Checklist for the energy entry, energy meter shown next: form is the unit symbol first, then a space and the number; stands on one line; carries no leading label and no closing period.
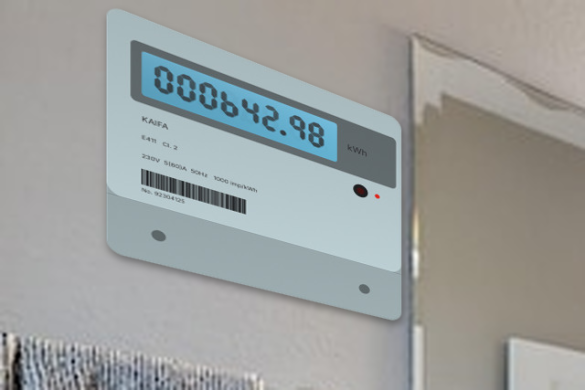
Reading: kWh 642.98
